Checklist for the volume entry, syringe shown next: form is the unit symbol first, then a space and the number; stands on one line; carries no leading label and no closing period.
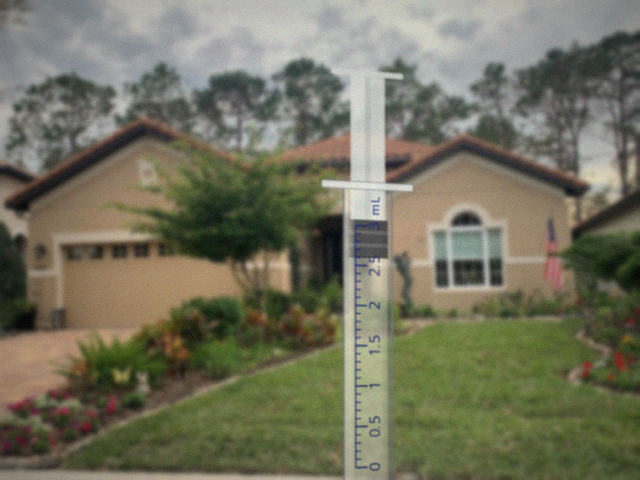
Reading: mL 2.6
